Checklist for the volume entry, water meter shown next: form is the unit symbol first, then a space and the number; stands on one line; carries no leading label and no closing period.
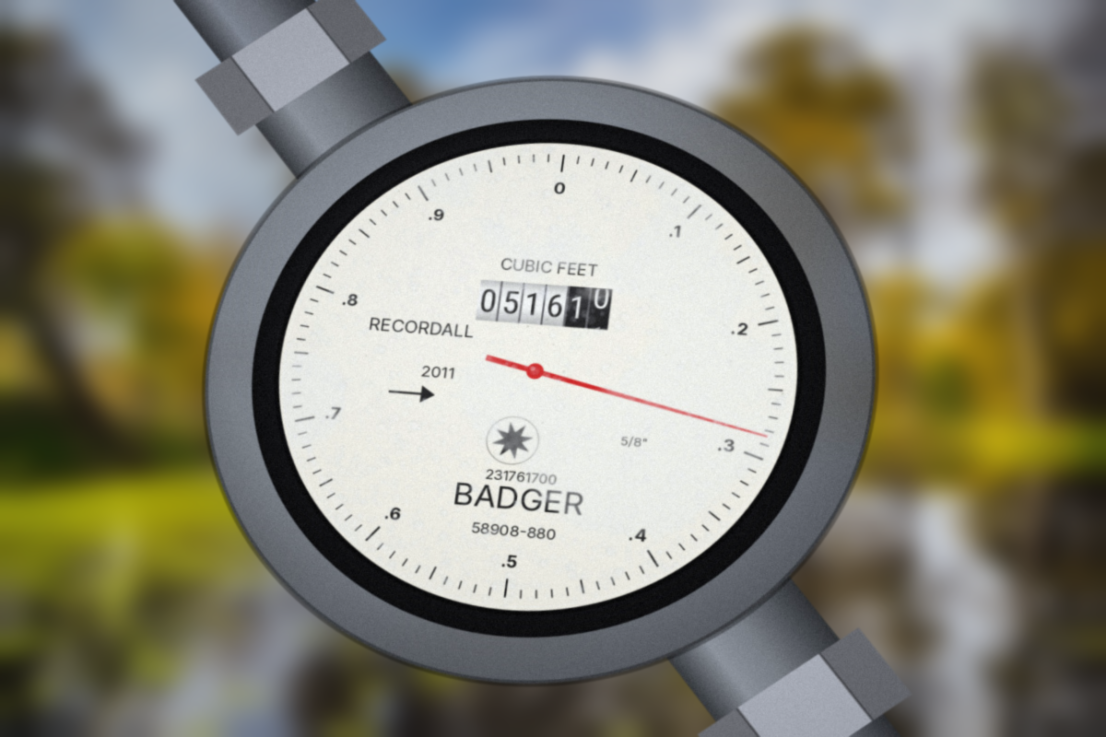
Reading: ft³ 51610.28
